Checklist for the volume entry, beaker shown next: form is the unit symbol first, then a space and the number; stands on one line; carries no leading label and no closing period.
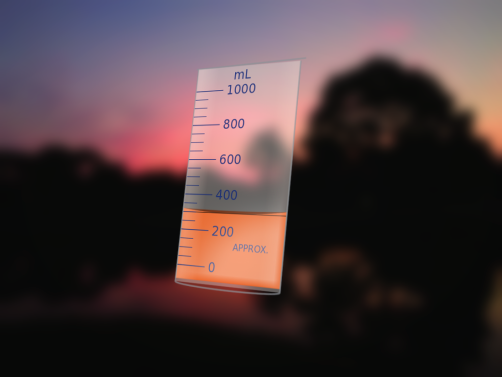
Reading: mL 300
